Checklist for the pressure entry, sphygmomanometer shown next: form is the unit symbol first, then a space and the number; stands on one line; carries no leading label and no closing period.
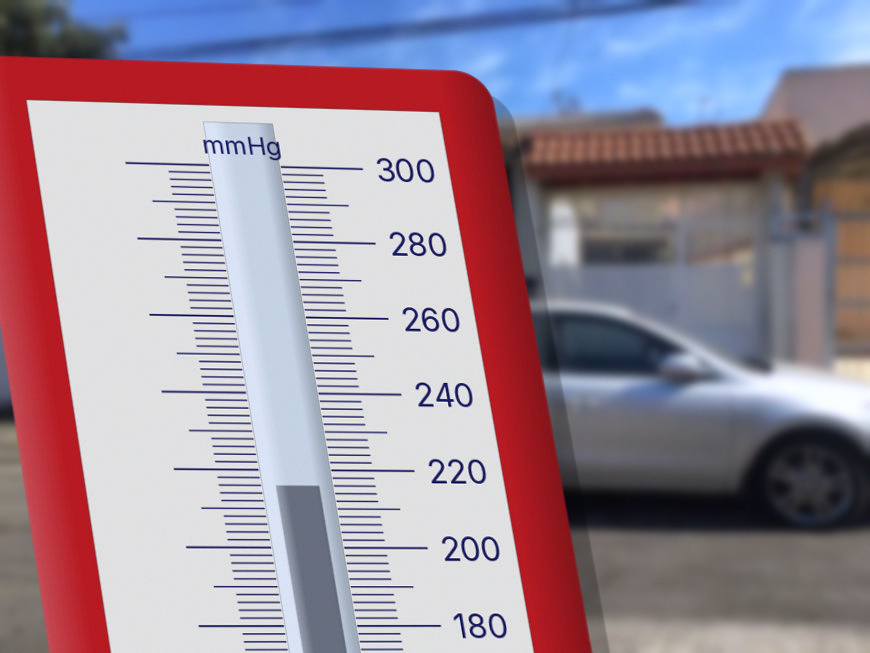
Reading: mmHg 216
